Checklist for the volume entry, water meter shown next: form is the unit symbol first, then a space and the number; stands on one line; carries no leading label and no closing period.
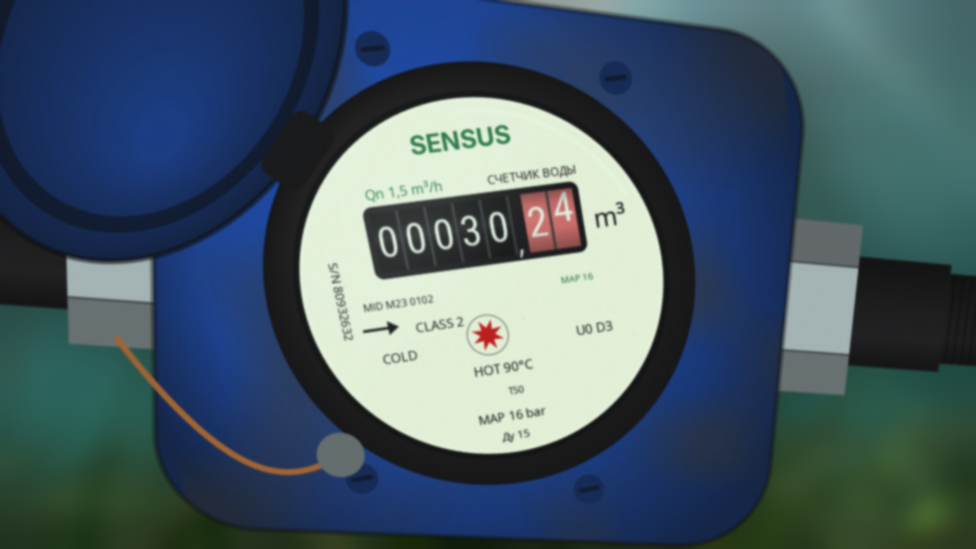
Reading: m³ 30.24
